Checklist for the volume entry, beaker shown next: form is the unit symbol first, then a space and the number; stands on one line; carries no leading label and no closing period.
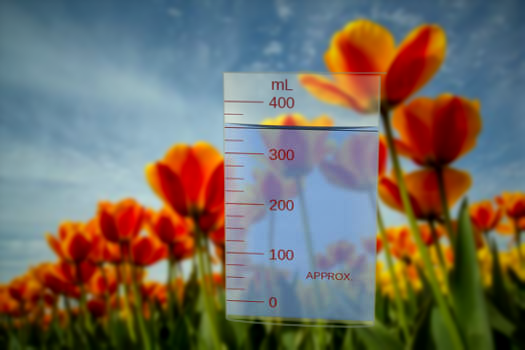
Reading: mL 350
